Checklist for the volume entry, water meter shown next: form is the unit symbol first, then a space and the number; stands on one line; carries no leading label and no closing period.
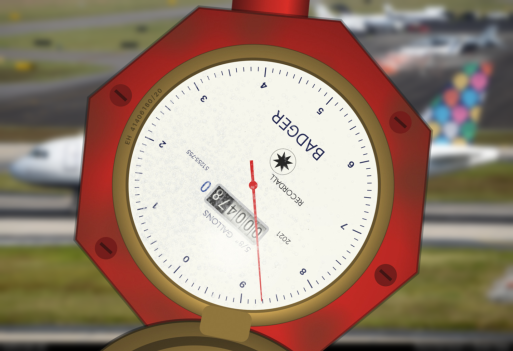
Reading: gal 4778.7
